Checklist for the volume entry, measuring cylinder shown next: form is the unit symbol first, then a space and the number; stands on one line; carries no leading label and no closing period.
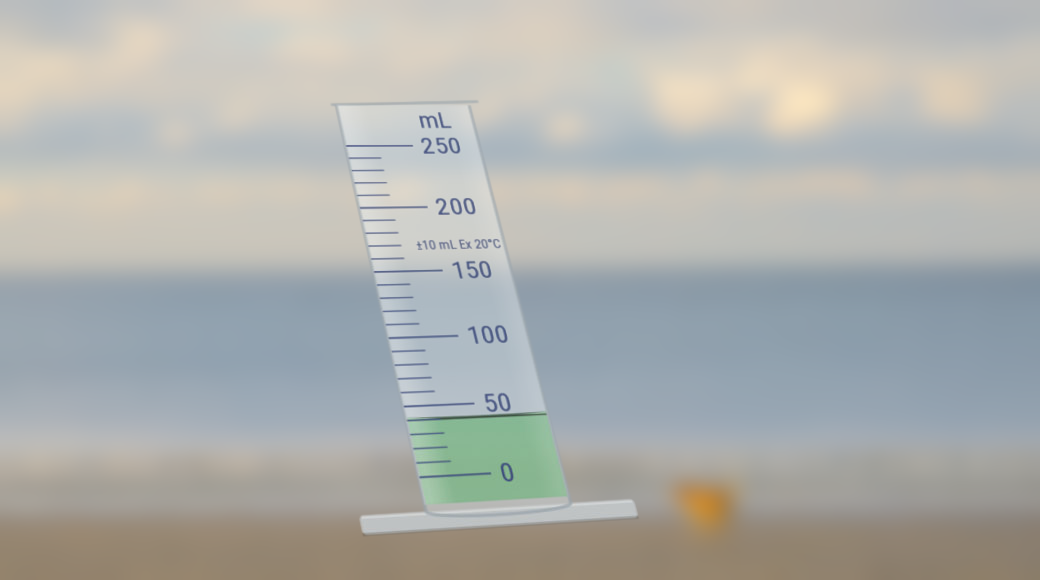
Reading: mL 40
